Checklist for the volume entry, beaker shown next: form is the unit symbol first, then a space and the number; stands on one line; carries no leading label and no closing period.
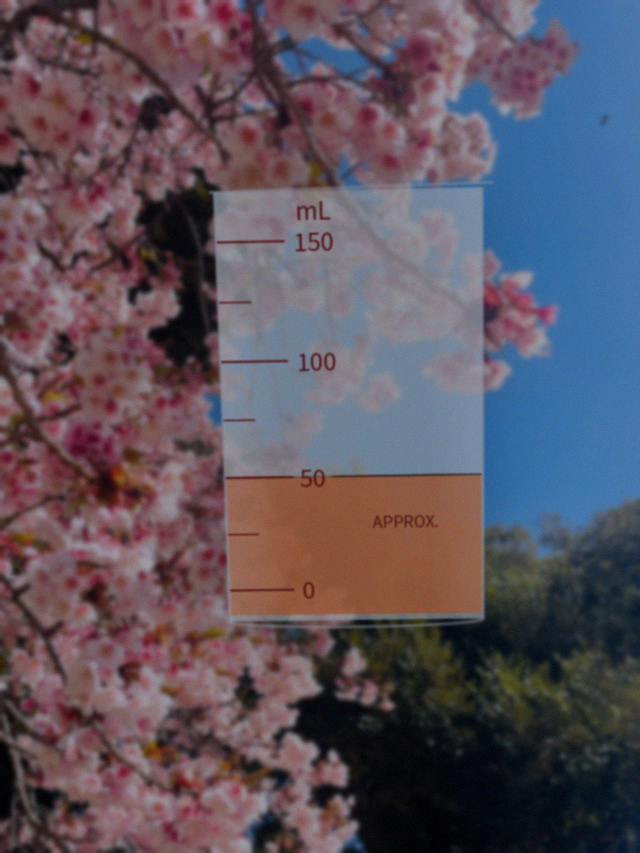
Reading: mL 50
